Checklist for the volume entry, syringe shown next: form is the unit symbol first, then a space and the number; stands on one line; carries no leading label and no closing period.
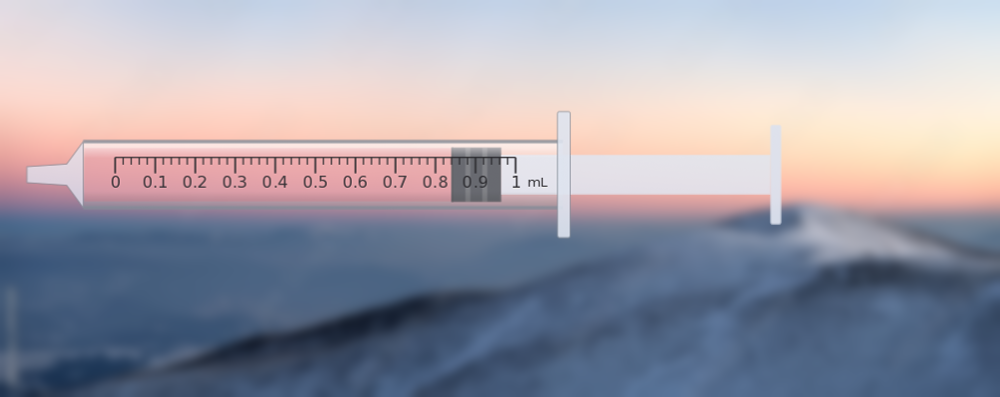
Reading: mL 0.84
